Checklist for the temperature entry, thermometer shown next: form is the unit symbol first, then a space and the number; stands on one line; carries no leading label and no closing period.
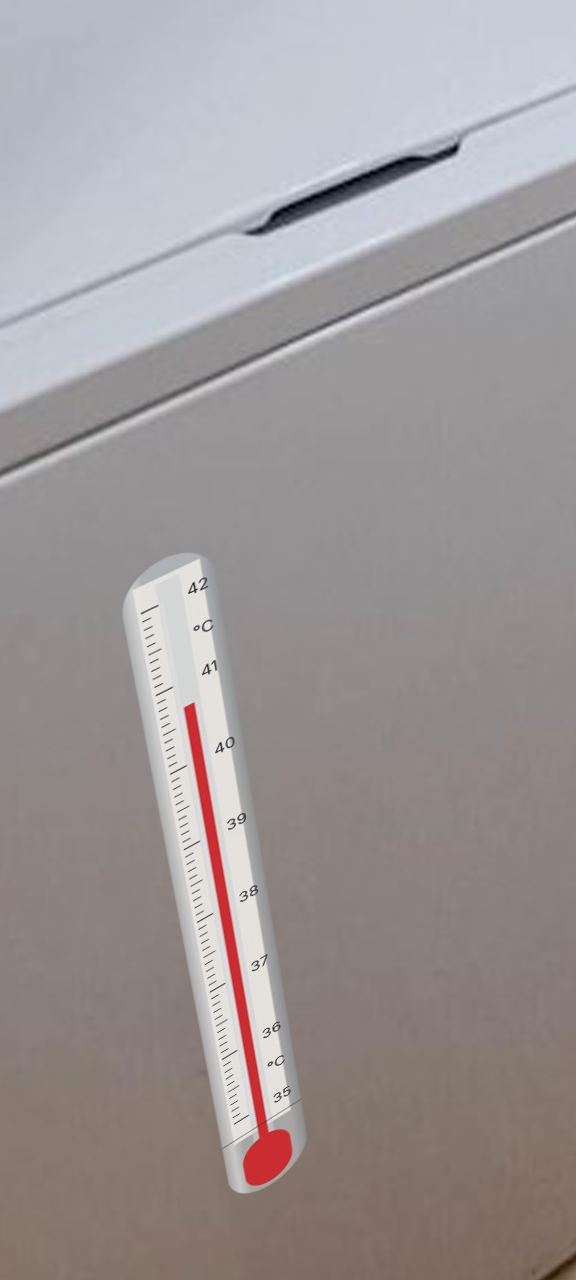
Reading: °C 40.7
